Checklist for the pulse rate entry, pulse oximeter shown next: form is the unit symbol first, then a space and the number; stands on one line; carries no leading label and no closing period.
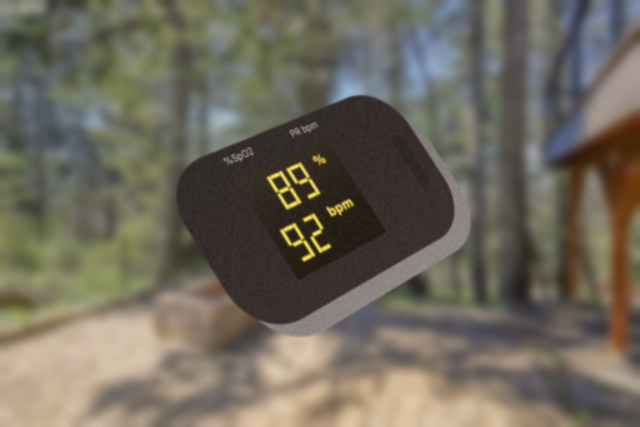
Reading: bpm 92
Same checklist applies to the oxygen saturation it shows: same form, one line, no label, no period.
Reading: % 89
